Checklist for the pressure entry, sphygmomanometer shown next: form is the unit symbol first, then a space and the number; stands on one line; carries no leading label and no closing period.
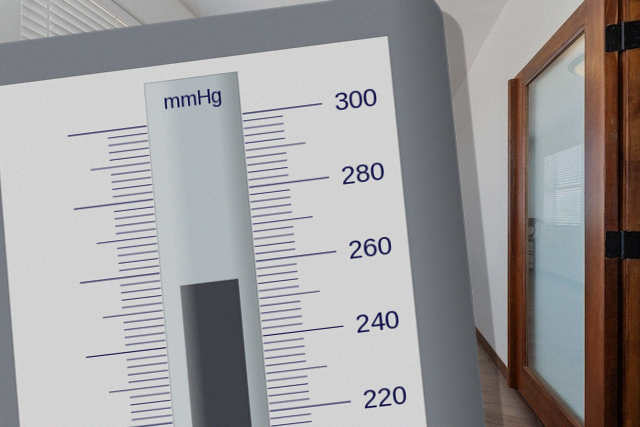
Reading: mmHg 256
